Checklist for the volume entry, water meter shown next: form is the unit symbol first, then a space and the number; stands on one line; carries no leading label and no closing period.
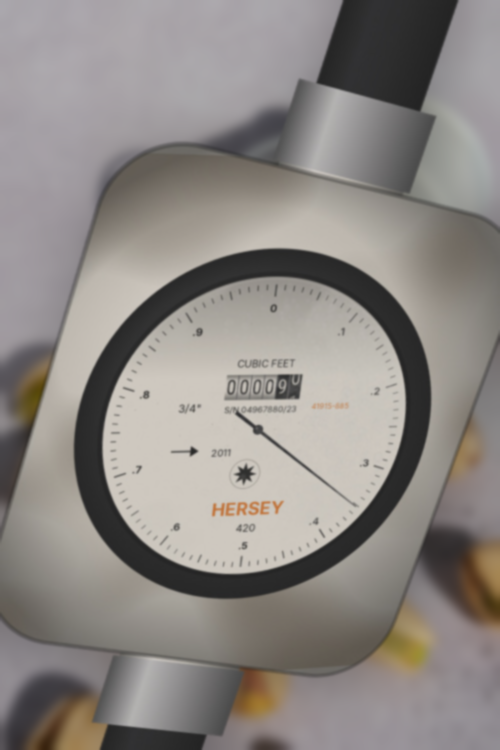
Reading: ft³ 90.35
